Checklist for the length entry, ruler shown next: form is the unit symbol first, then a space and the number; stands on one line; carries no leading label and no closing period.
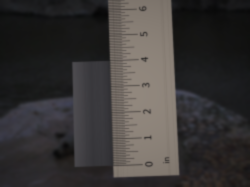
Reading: in 4
